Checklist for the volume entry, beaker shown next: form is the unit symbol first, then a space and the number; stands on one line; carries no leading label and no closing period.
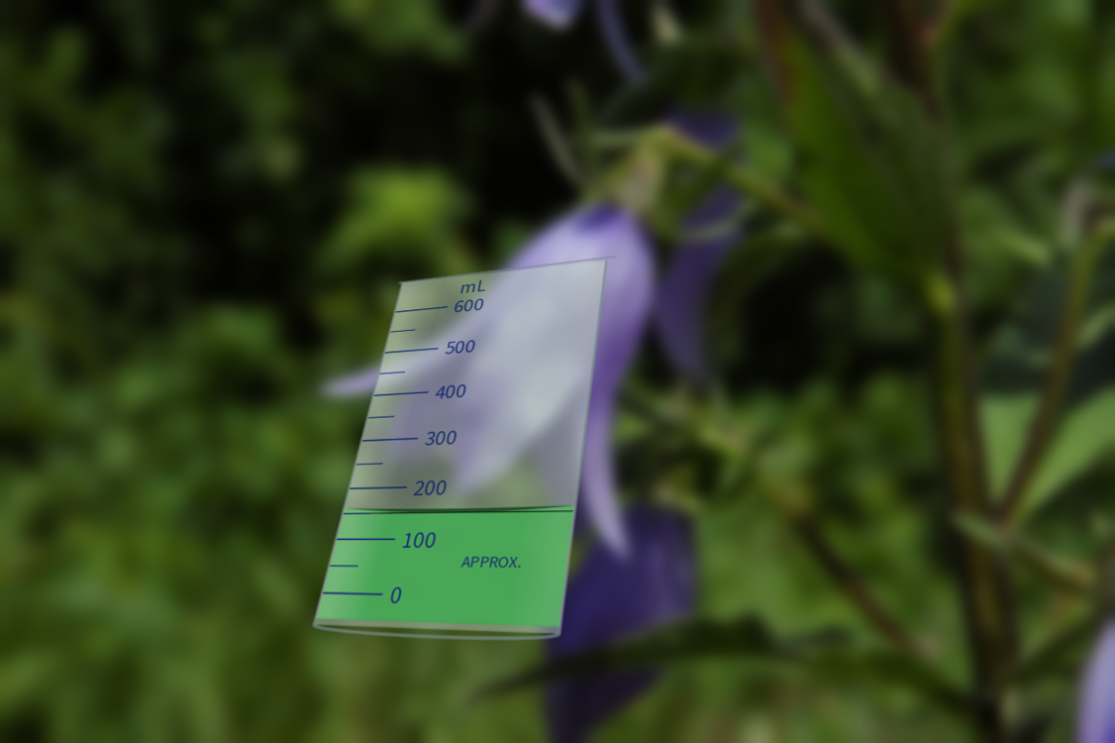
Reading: mL 150
